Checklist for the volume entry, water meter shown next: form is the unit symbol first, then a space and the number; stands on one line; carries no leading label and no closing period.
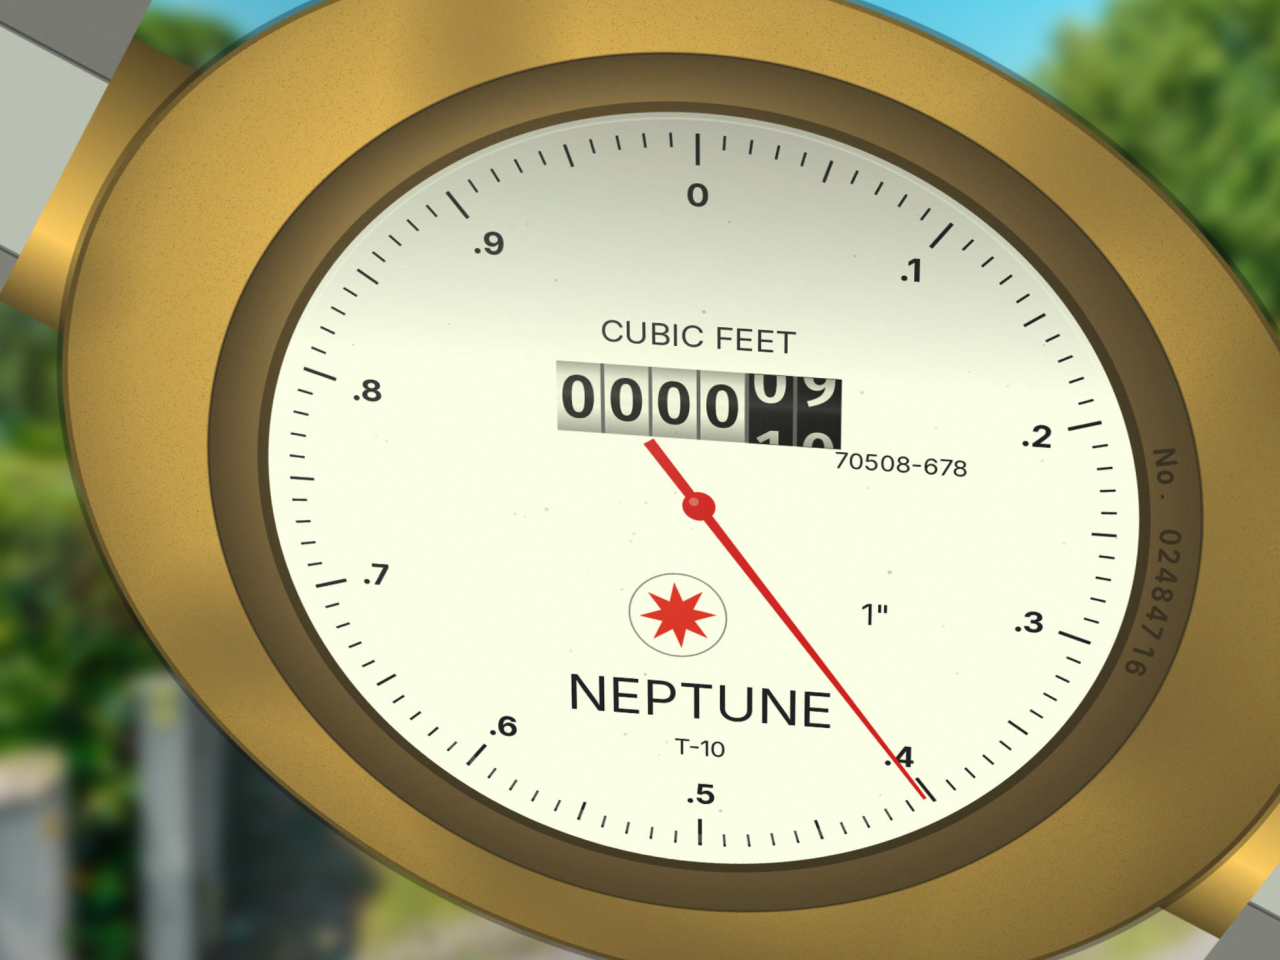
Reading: ft³ 9.40
